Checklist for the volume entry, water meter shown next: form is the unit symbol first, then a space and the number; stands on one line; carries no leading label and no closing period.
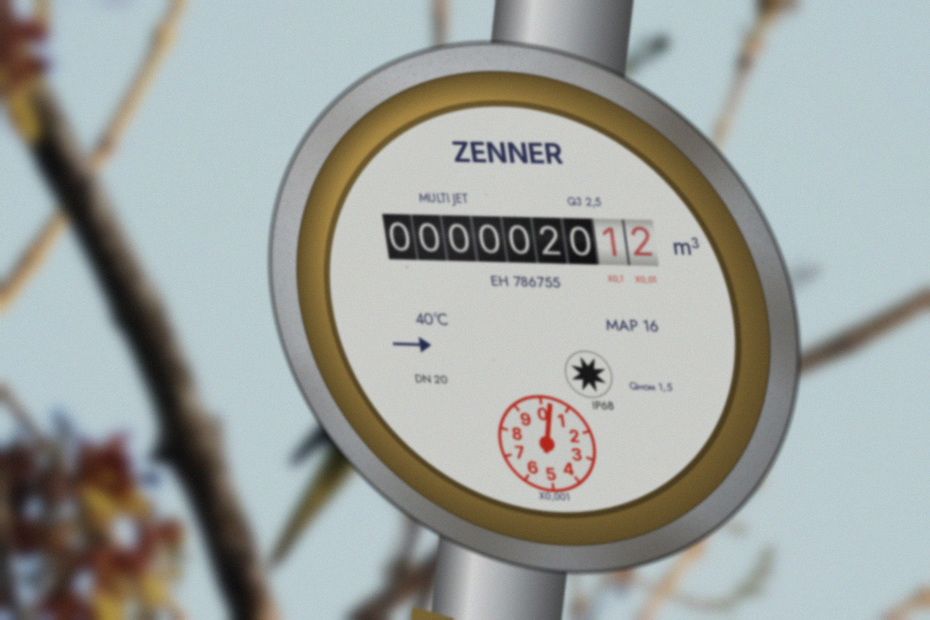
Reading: m³ 20.120
